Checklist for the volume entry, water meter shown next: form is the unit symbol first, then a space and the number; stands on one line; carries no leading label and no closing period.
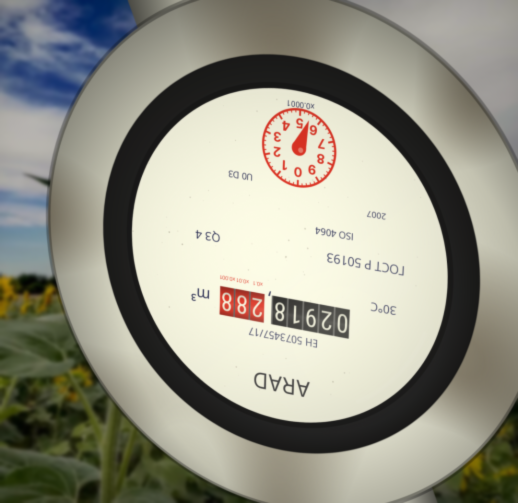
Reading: m³ 2918.2885
